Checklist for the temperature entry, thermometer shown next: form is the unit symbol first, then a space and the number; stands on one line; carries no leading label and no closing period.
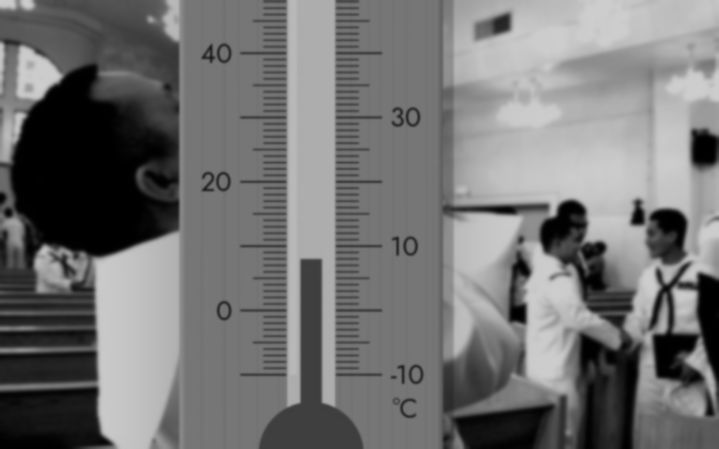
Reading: °C 8
